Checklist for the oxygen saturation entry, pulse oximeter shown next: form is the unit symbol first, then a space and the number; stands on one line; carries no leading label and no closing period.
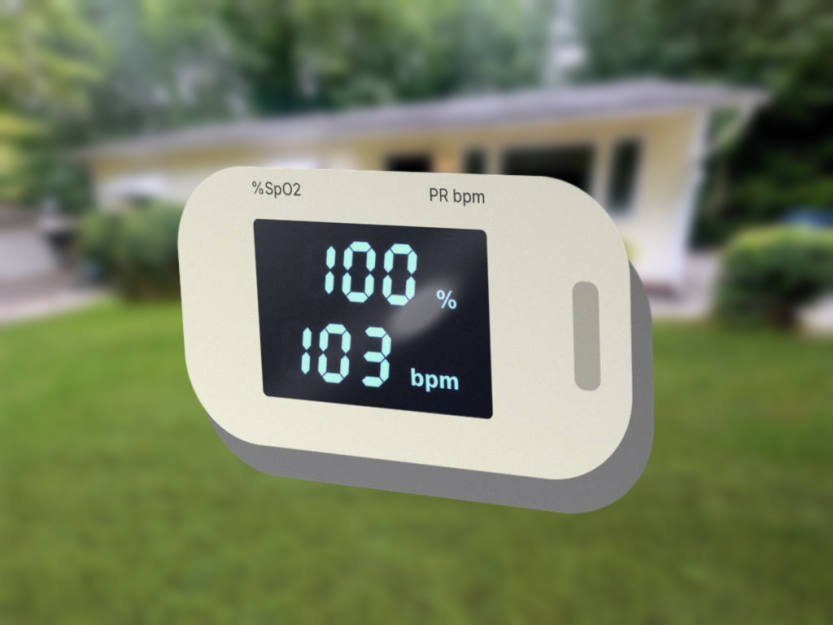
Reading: % 100
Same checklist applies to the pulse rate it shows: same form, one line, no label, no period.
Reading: bpm 103
